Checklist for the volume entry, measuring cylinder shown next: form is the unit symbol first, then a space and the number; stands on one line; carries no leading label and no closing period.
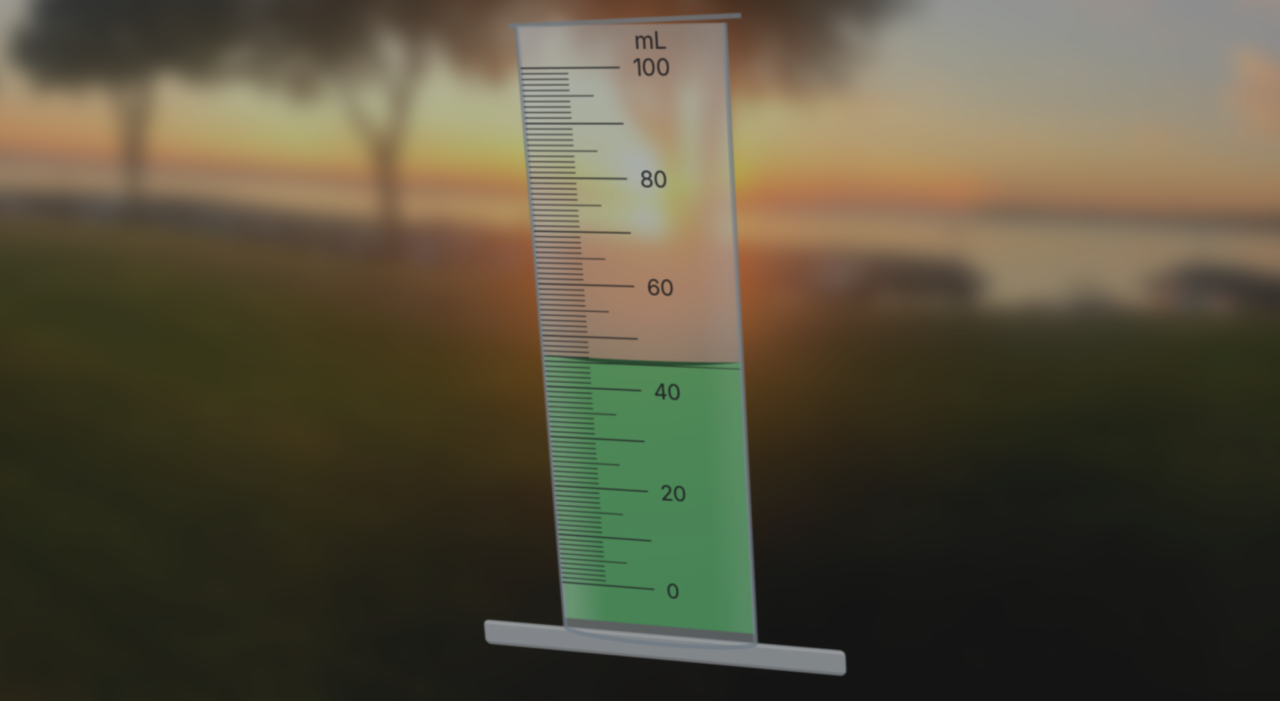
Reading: mL 45
